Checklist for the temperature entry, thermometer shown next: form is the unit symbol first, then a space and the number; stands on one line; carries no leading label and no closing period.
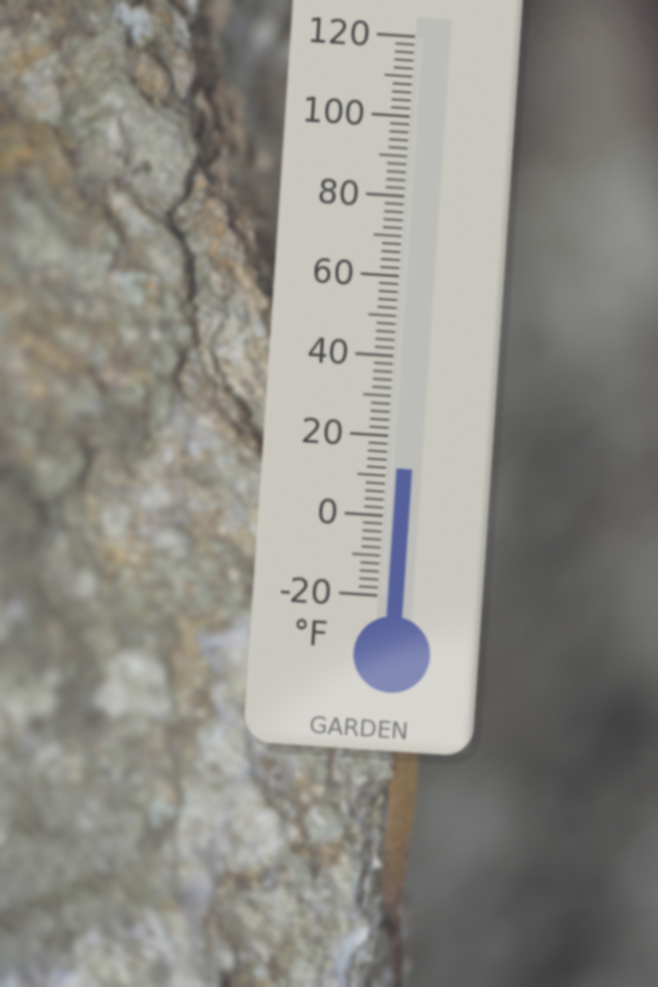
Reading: °F 12
